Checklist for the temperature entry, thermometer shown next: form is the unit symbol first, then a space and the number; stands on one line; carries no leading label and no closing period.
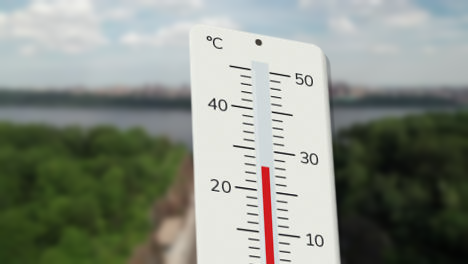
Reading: °C 26
